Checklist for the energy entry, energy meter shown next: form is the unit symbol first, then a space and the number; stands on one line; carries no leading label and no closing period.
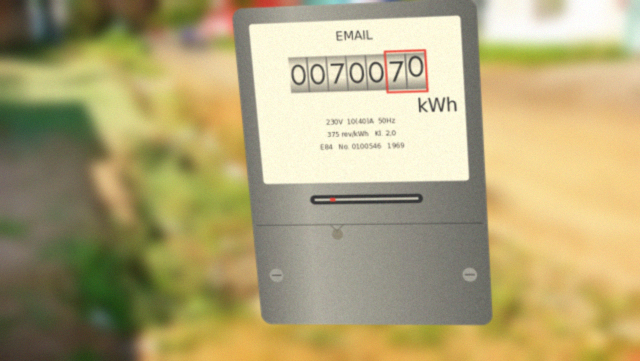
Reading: kWh 700.70
